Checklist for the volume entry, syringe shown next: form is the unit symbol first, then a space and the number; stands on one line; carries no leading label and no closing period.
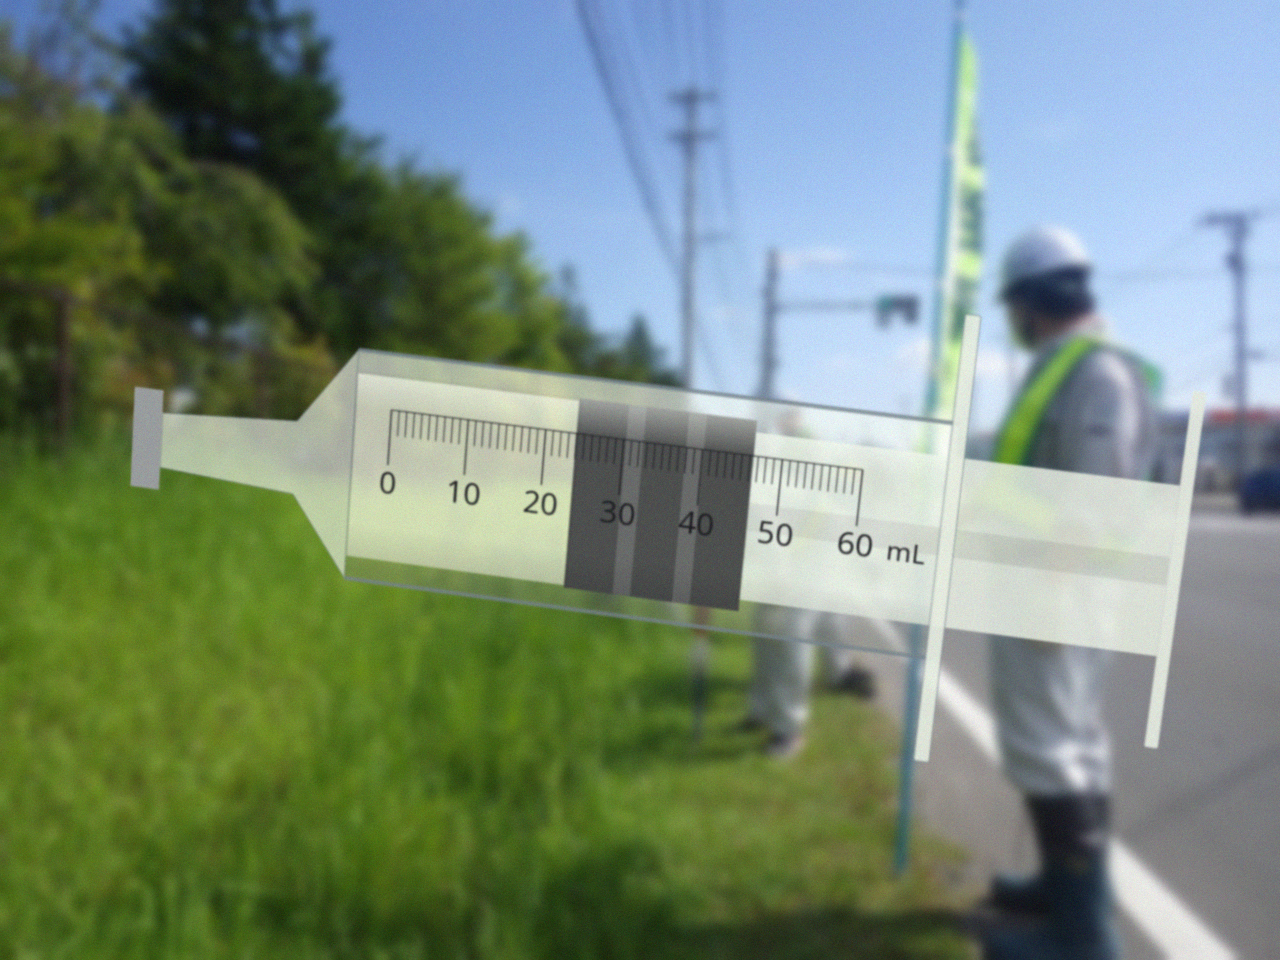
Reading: mL 24
